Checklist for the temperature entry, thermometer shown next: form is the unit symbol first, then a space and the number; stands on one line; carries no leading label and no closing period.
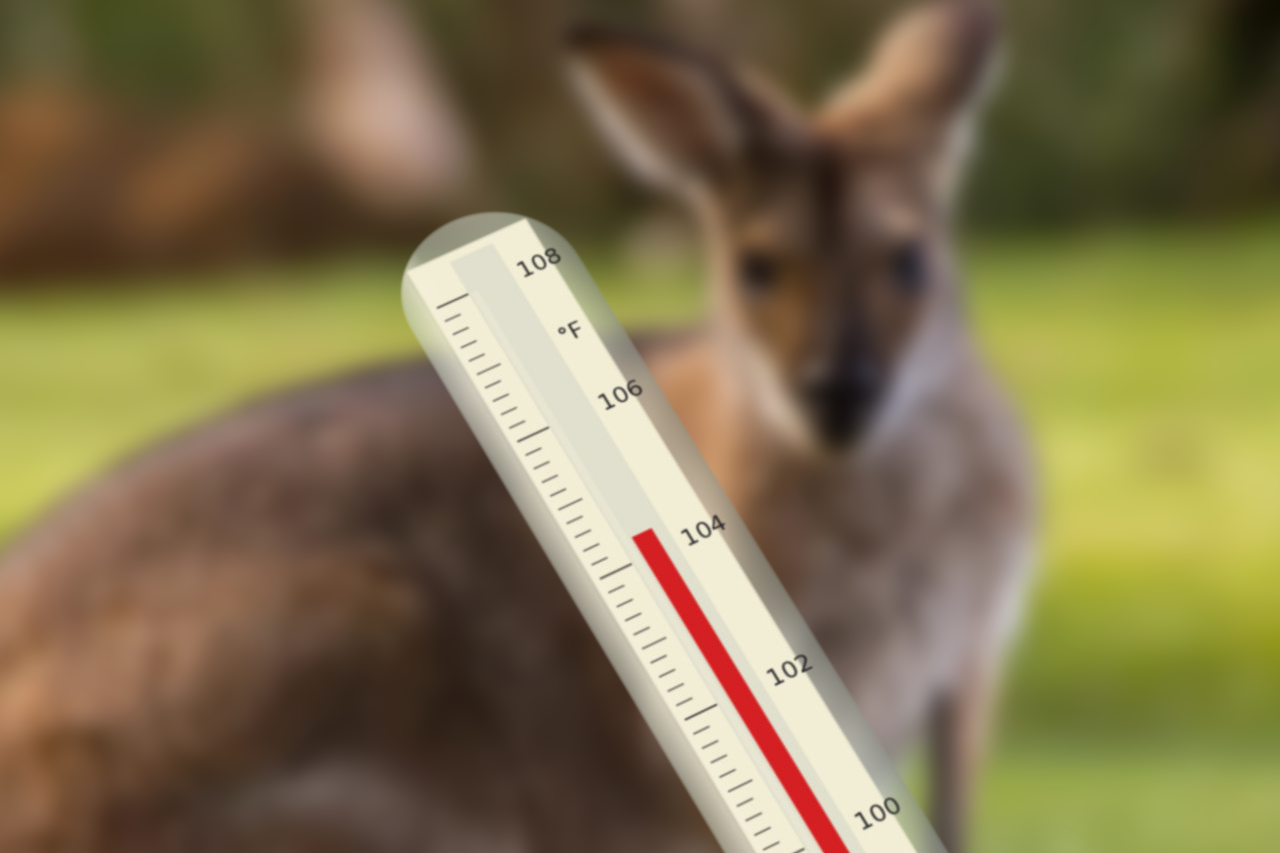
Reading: °F 104.3
